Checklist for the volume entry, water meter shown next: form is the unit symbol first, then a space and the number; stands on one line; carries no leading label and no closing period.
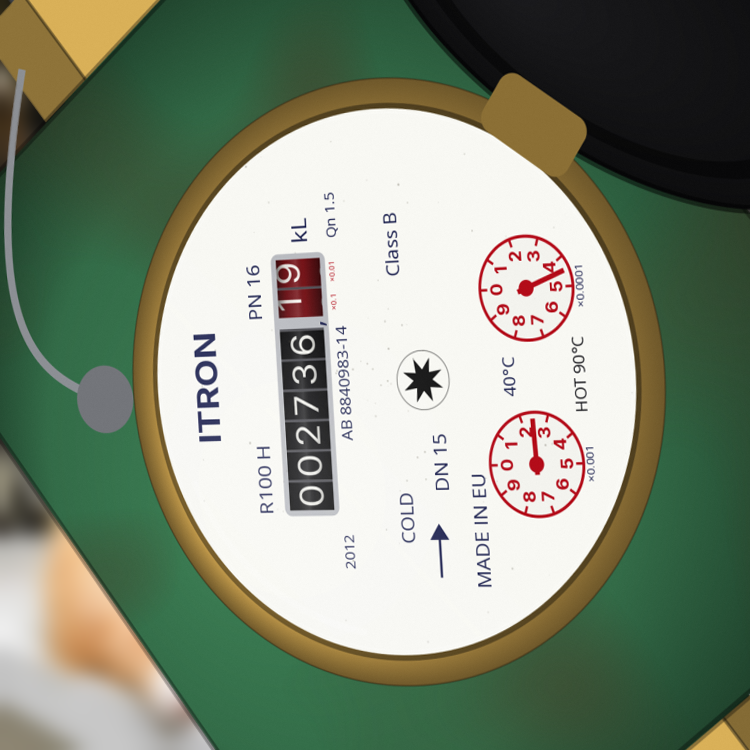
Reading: kL 2736.1924
